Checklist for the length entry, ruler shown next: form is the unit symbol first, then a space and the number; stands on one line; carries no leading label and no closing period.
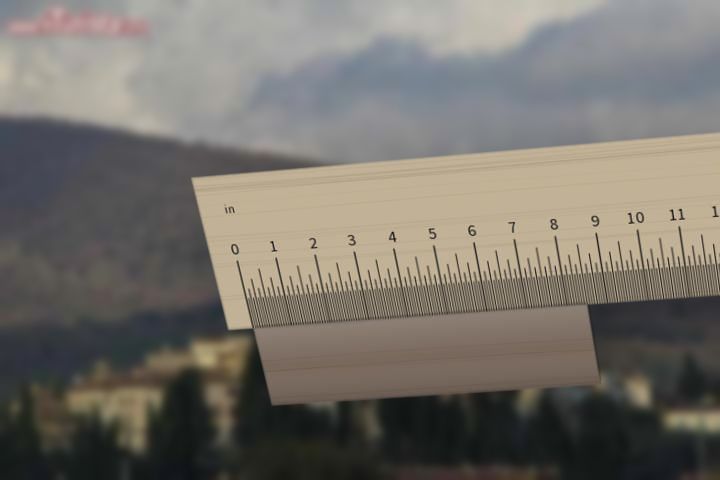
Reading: in 8.5
